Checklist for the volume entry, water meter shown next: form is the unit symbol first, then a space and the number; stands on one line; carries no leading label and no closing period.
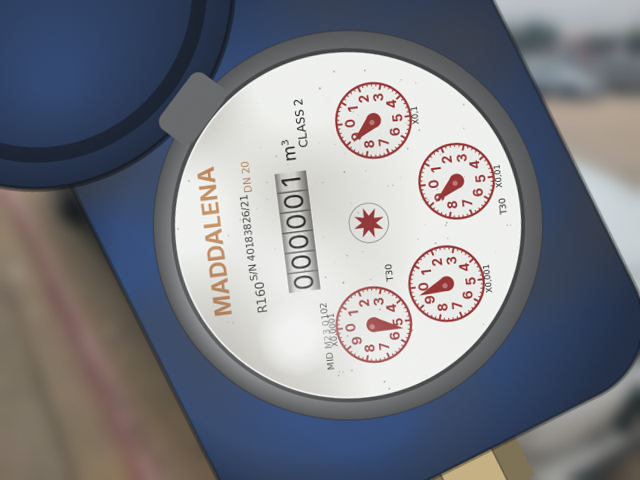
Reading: m³ 1.8895
